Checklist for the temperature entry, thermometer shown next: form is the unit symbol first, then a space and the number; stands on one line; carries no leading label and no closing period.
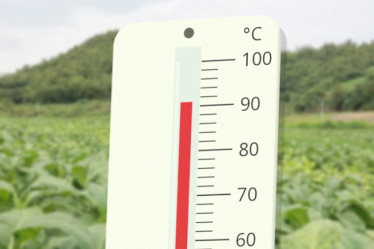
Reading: °C 91
